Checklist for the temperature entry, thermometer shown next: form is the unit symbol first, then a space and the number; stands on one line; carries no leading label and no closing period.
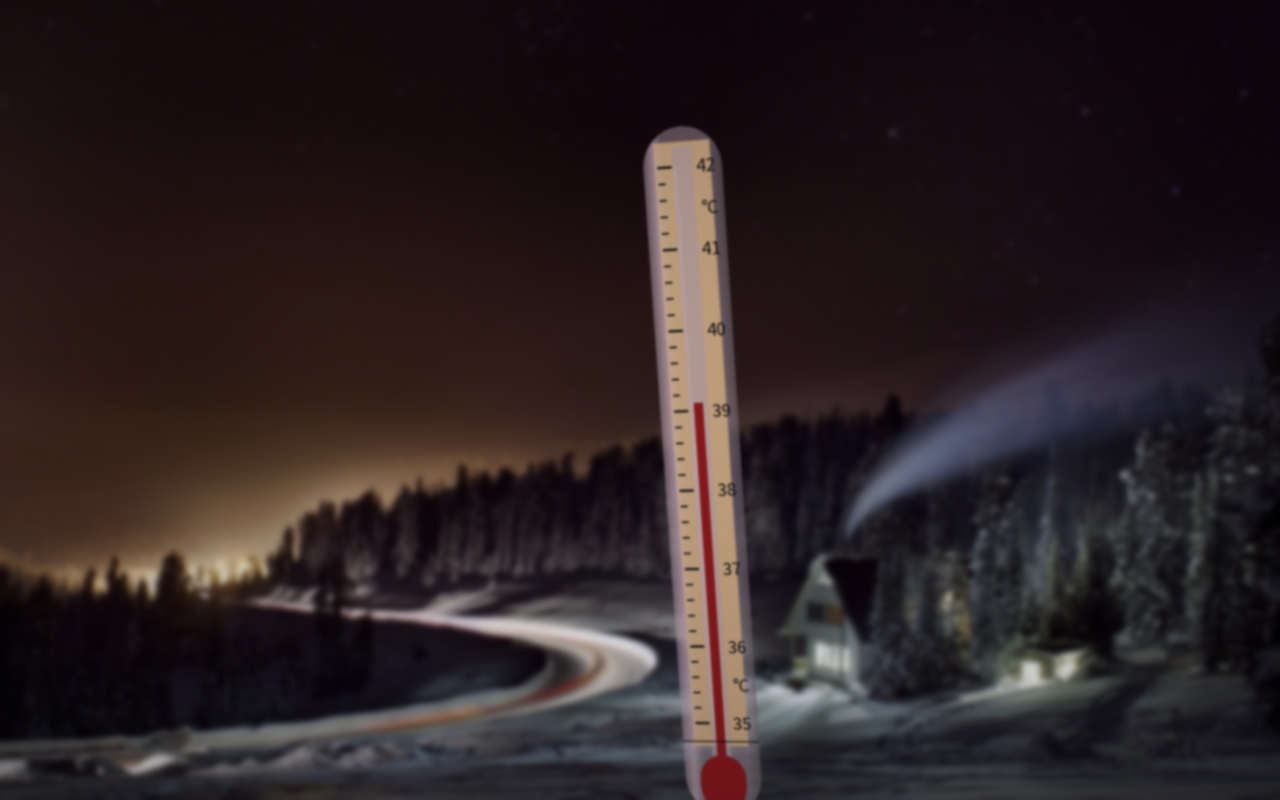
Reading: °C 39.1
